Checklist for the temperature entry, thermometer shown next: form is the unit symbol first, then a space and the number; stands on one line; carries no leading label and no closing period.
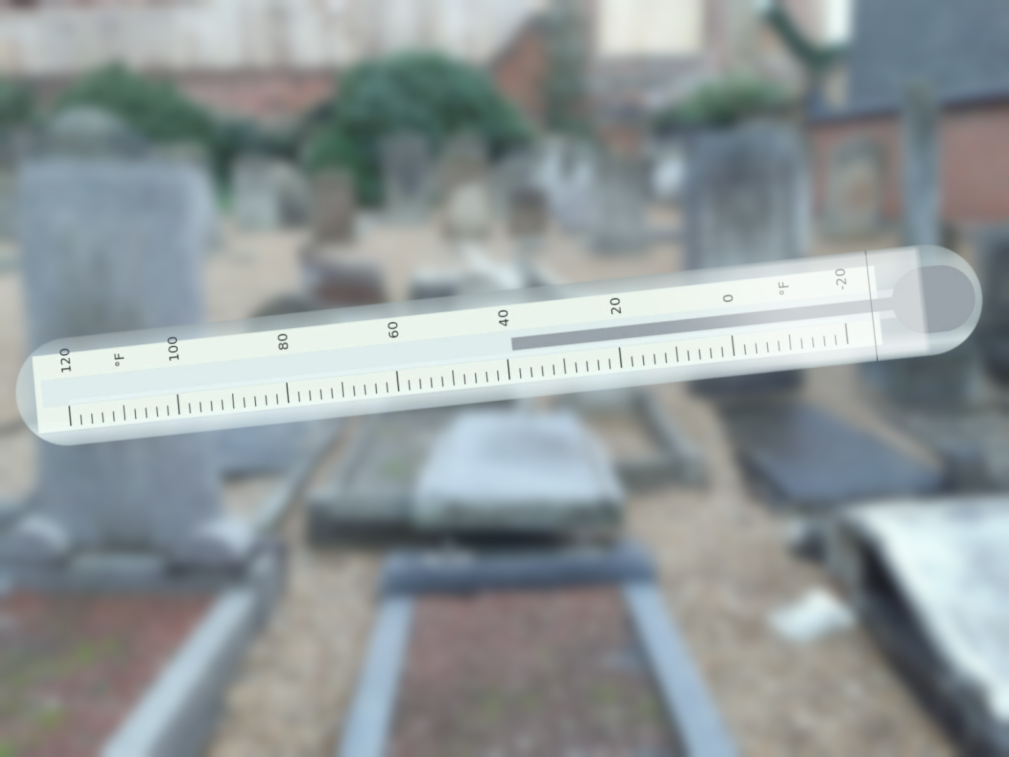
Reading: °F 39
